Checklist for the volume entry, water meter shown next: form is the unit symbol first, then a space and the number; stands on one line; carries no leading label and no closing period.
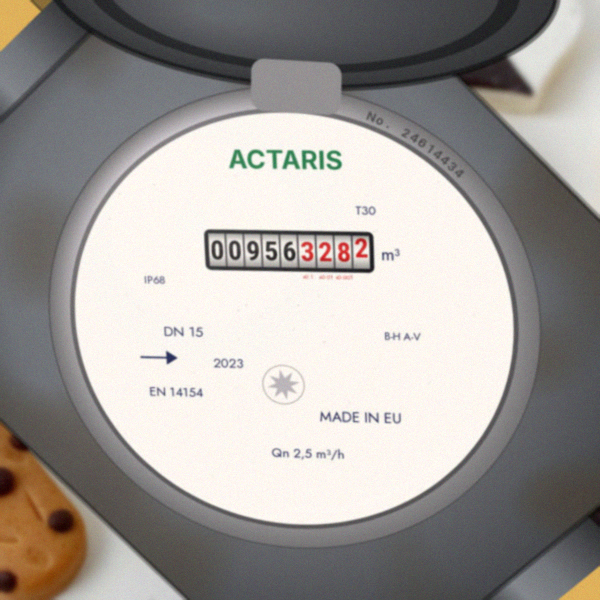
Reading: m³ 956.3282
